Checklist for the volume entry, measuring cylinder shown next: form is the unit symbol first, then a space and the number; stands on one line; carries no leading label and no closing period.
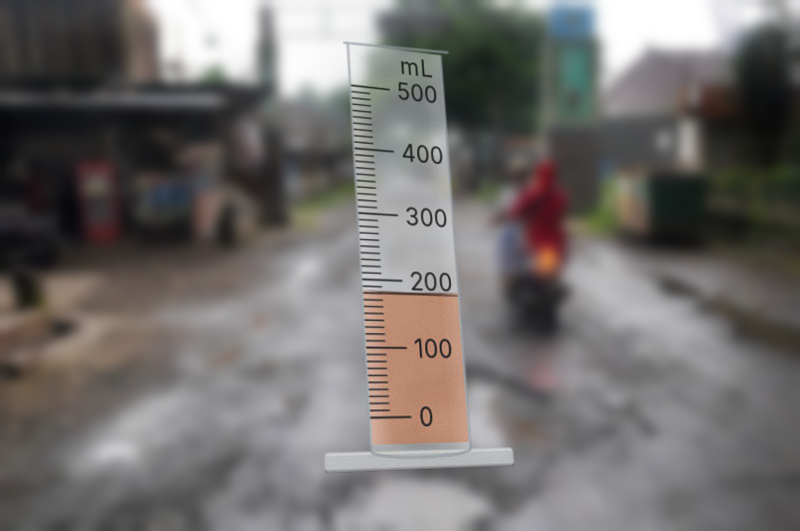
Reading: mL 180
